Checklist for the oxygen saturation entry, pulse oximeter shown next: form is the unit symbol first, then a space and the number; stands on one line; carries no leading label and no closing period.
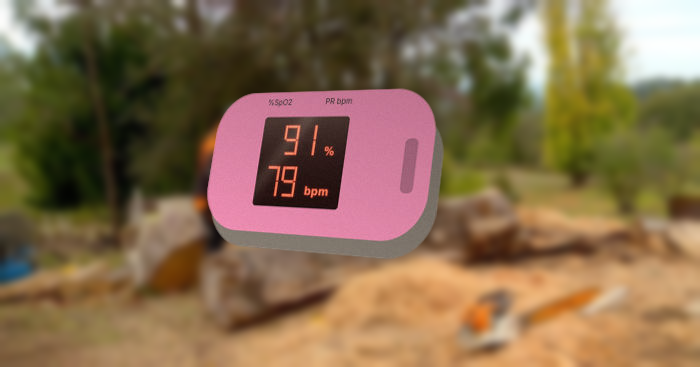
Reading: % 91
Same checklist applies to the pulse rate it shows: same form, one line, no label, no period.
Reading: bpm 79
